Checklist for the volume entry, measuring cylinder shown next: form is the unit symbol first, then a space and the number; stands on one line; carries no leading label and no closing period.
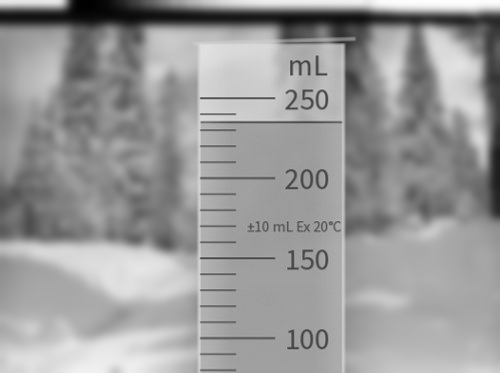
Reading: mL 235
